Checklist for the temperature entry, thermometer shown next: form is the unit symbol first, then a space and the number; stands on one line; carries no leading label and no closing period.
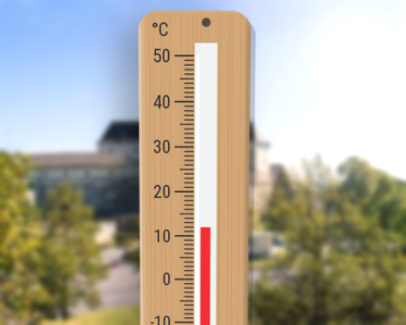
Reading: °C 12
